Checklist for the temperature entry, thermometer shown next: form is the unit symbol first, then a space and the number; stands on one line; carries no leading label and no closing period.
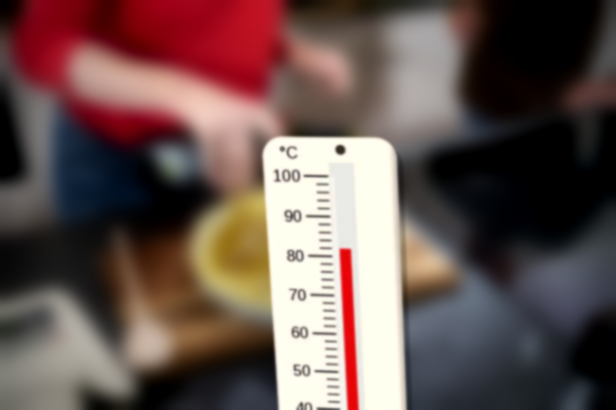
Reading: °C 82
